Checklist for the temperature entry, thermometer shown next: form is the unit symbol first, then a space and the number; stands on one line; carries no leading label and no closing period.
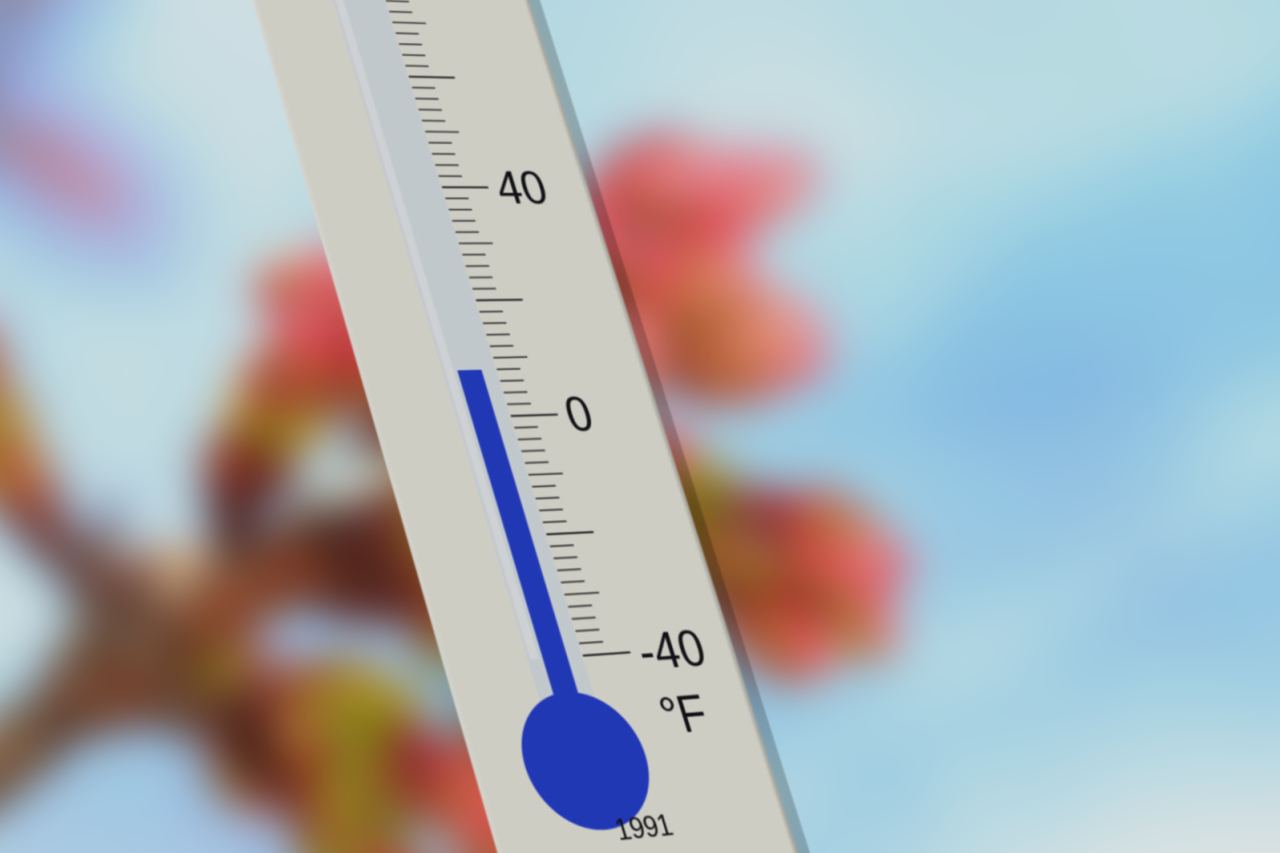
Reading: °F 8
